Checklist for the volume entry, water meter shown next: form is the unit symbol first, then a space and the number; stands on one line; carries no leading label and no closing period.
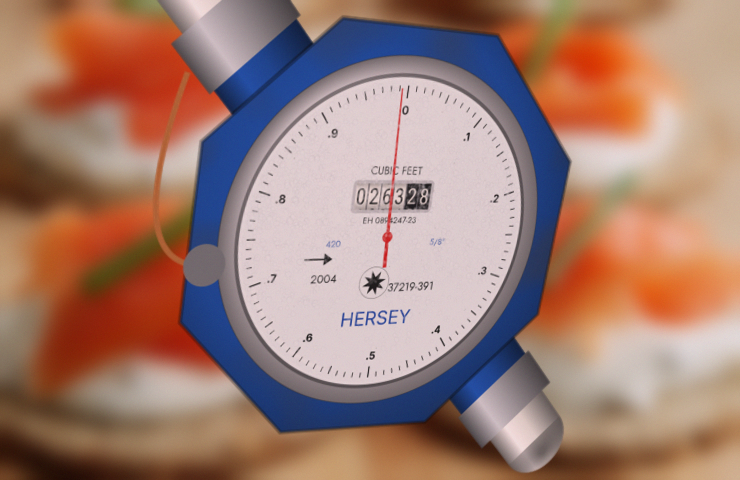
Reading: ft³ 26327.99
